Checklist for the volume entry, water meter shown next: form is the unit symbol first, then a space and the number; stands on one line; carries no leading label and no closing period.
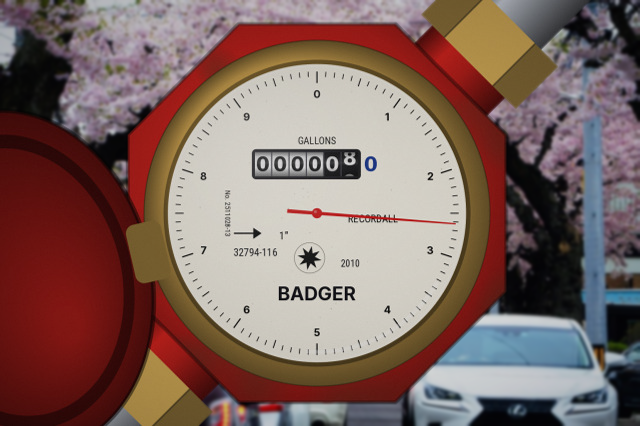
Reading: gal 82.6
